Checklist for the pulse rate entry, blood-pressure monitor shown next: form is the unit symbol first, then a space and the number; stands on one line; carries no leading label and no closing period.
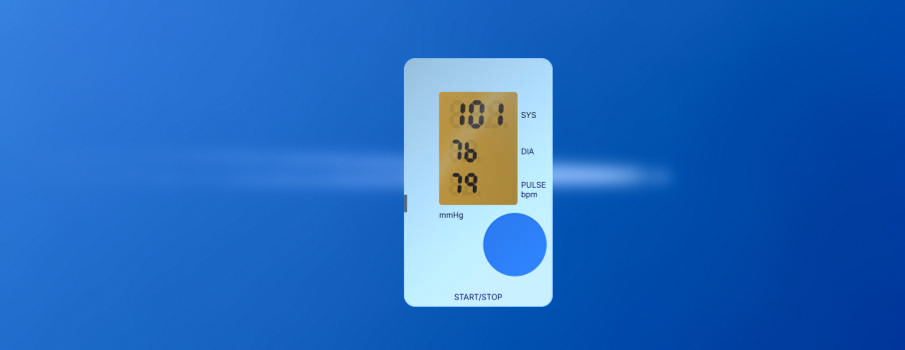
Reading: bpm 79
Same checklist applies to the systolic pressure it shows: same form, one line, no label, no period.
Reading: mmHg 101
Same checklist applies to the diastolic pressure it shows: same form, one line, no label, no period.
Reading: mmHg 76
